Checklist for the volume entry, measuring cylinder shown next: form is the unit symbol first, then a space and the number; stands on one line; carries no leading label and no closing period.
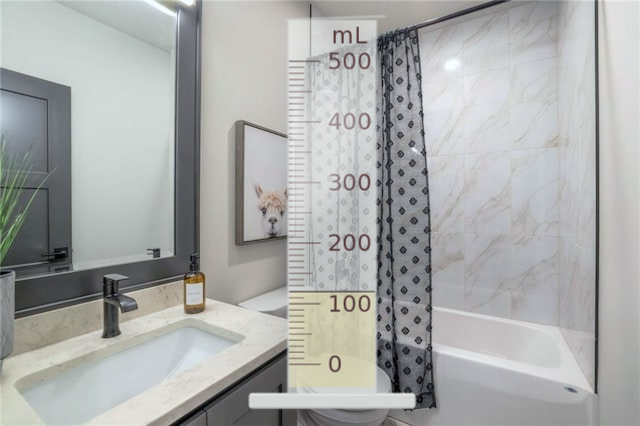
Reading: mL 120
